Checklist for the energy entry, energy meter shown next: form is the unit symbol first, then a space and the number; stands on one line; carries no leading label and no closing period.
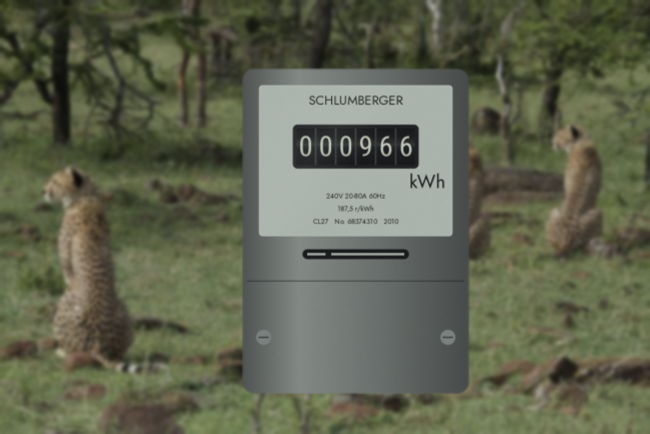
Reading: kWh 966
